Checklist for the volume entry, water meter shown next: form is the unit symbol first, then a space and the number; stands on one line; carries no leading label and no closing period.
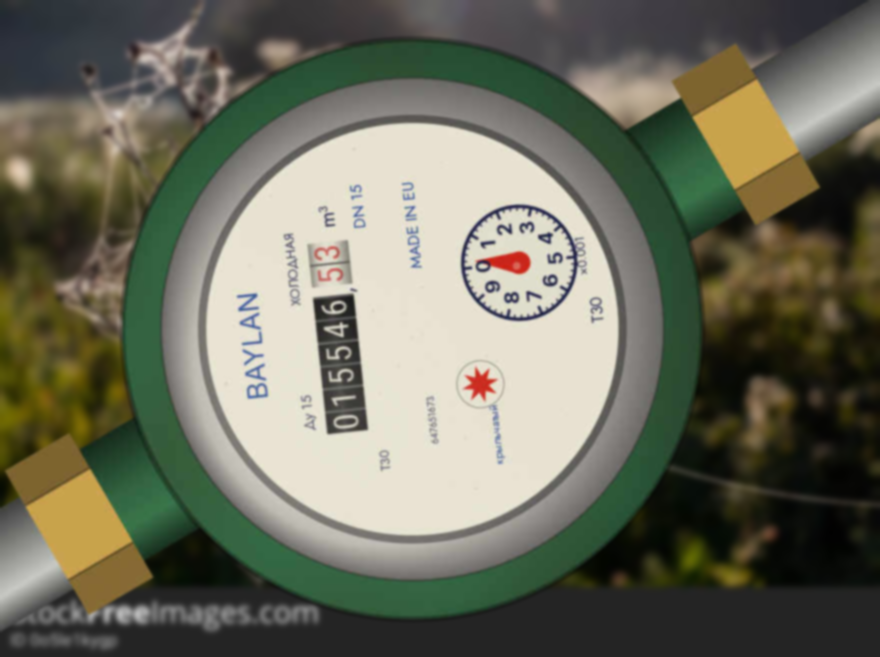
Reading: m³ 15546.530
